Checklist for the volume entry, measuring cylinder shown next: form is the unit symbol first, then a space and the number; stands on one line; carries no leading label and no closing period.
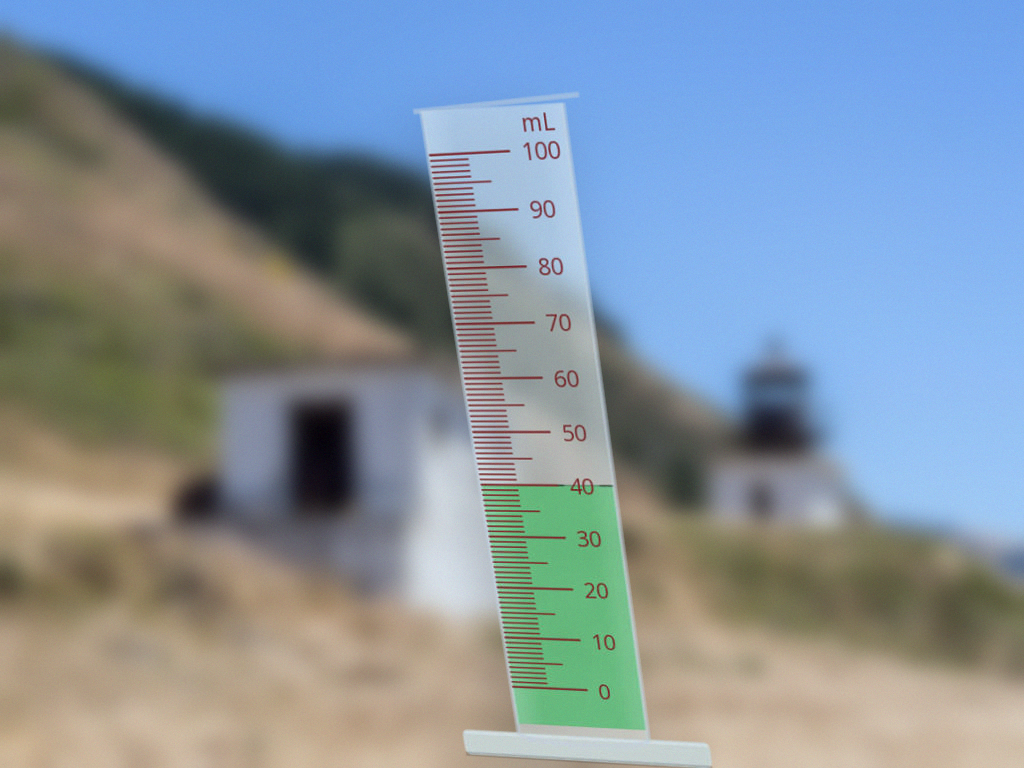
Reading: mL 40
